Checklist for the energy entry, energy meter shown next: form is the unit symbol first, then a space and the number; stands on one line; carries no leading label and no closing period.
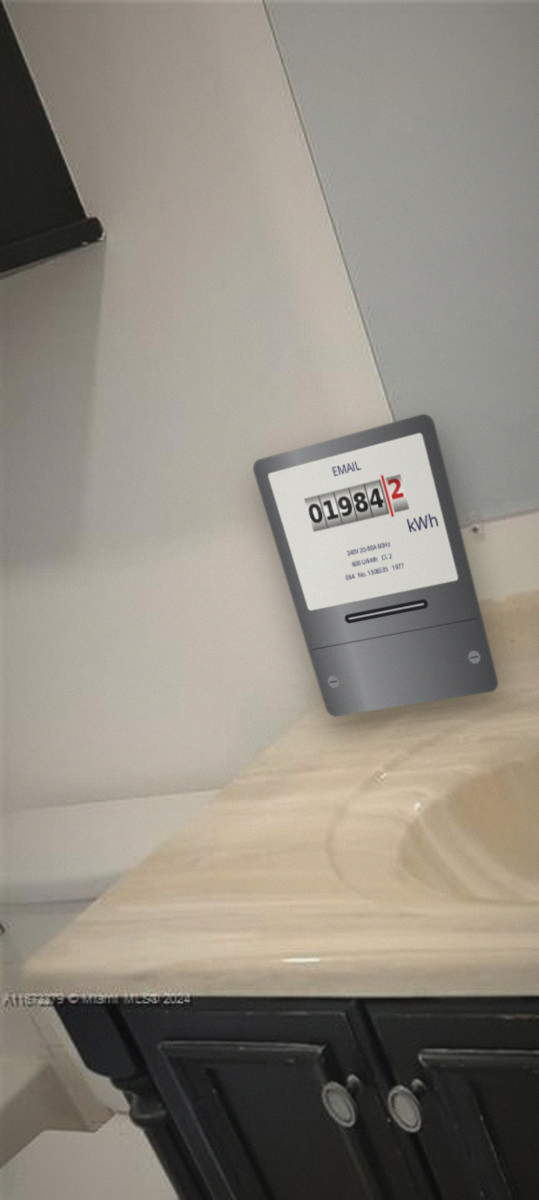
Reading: kWh 1984.2
